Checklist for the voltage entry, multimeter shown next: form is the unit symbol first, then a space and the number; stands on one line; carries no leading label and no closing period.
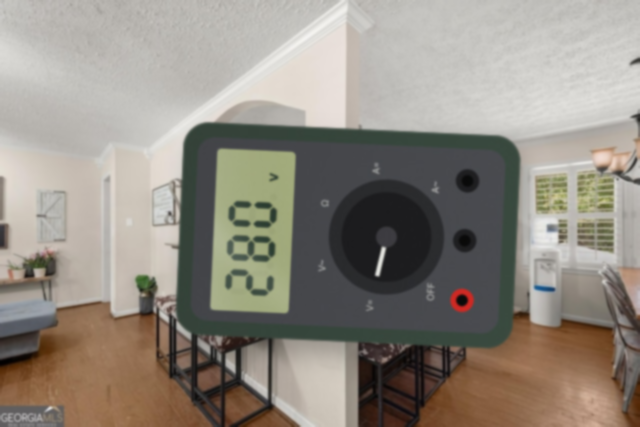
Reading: V 280
